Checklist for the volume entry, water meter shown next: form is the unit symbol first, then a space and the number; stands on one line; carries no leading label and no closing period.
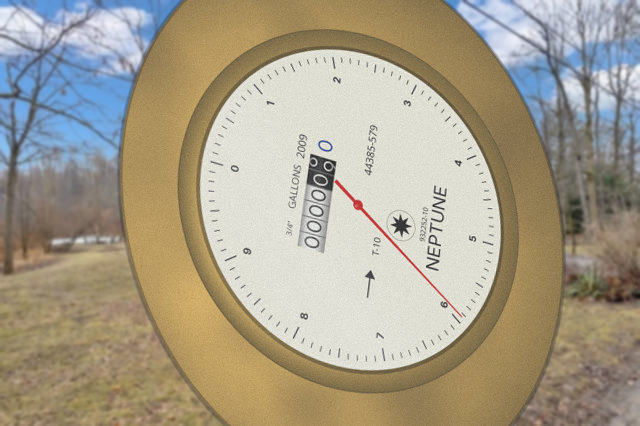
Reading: gal 85.9
